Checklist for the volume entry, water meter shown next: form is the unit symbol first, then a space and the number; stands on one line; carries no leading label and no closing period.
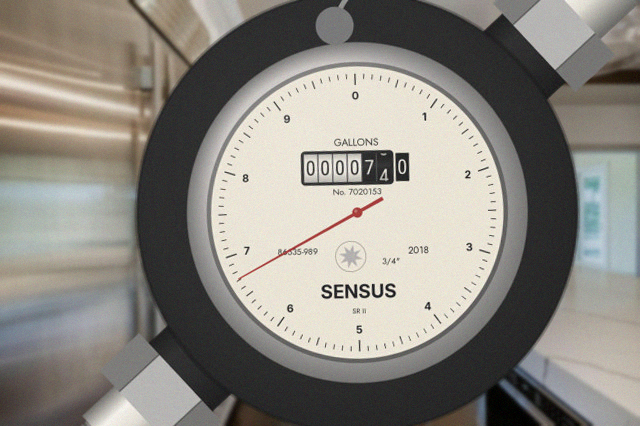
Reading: gal 736.7
